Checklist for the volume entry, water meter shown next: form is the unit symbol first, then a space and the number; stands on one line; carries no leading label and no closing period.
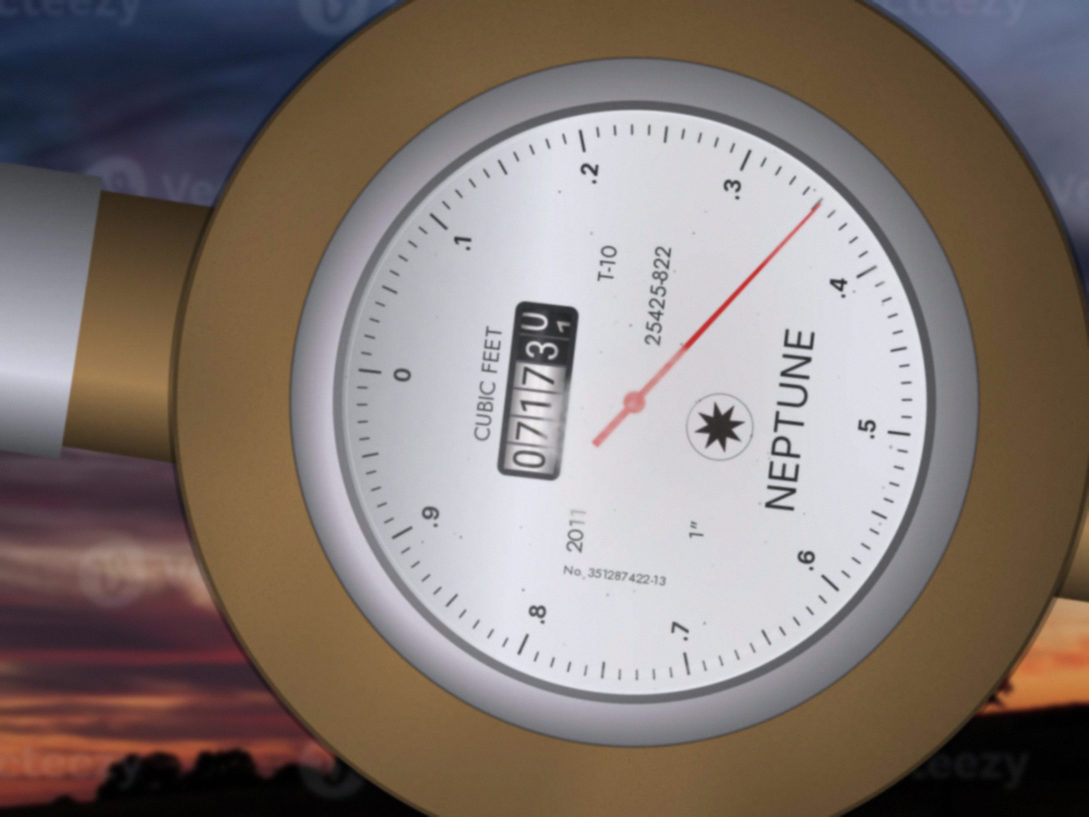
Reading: ft³ 71730.35
